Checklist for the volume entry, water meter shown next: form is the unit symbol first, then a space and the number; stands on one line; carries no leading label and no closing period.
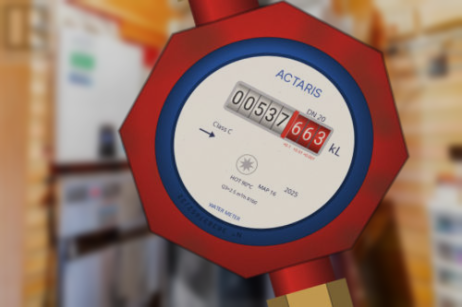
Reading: kL 537.663
